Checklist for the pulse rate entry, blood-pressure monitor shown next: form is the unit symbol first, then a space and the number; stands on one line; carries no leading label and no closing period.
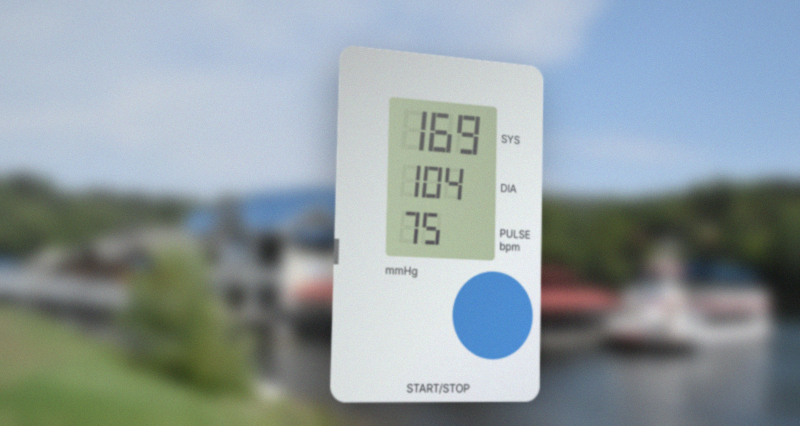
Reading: bpm 75
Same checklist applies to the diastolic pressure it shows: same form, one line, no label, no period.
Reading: mmHg 104
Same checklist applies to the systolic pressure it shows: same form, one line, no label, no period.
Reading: mmHg 169
